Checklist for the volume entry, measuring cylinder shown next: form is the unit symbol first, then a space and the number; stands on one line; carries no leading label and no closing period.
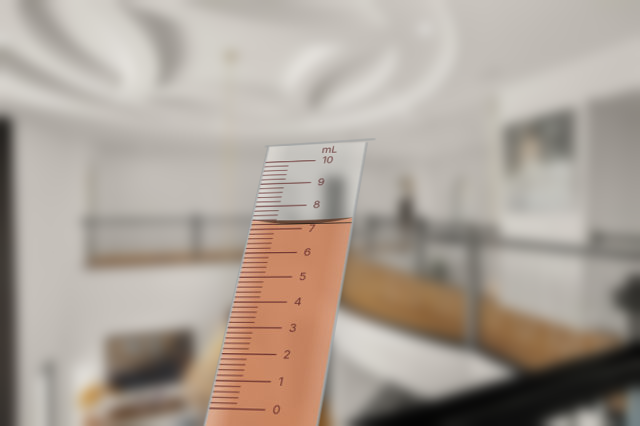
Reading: mL 7.2
